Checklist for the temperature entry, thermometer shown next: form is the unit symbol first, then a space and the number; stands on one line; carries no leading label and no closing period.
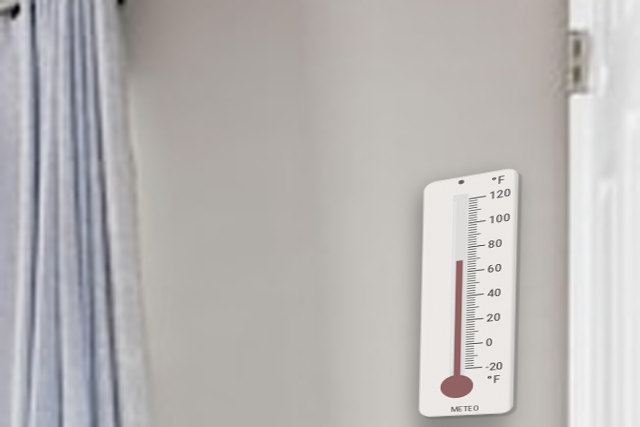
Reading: °F 70
